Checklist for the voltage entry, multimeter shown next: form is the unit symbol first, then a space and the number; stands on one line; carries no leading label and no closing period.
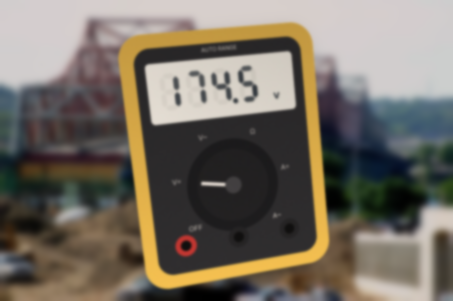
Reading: V 174.5
